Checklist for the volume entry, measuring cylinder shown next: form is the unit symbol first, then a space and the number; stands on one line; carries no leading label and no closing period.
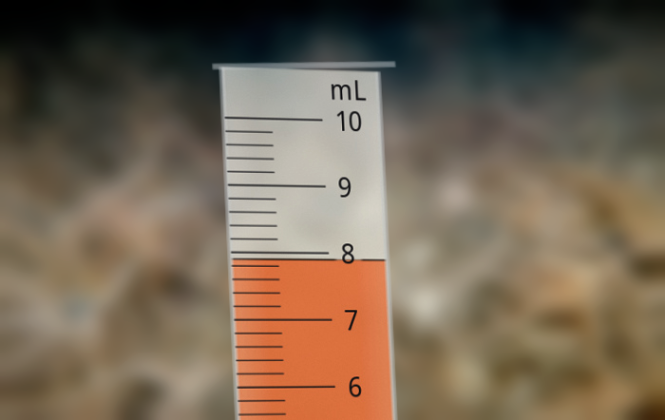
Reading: mL 7.9
